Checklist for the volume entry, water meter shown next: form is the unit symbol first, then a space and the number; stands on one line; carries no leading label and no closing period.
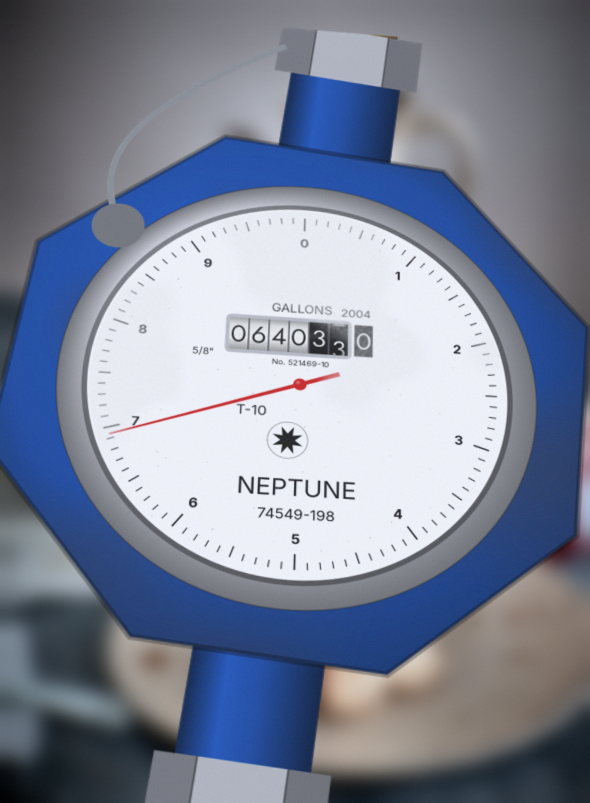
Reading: gal 640326.9
